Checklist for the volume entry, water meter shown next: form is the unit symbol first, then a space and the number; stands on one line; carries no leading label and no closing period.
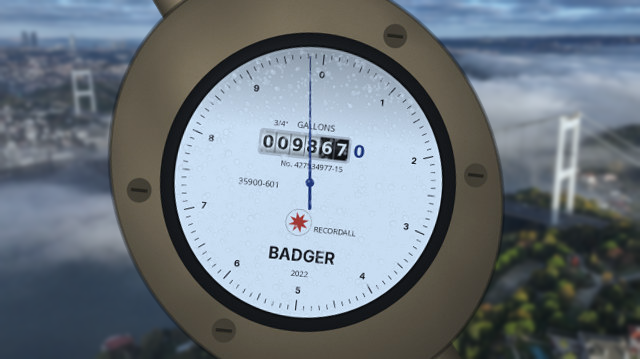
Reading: gal 98669.8
